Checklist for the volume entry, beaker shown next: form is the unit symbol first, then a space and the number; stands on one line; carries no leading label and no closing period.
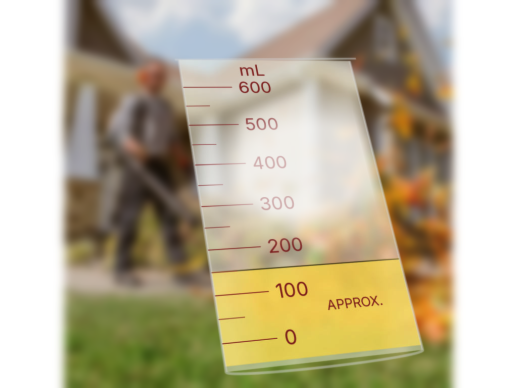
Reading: mL 150
